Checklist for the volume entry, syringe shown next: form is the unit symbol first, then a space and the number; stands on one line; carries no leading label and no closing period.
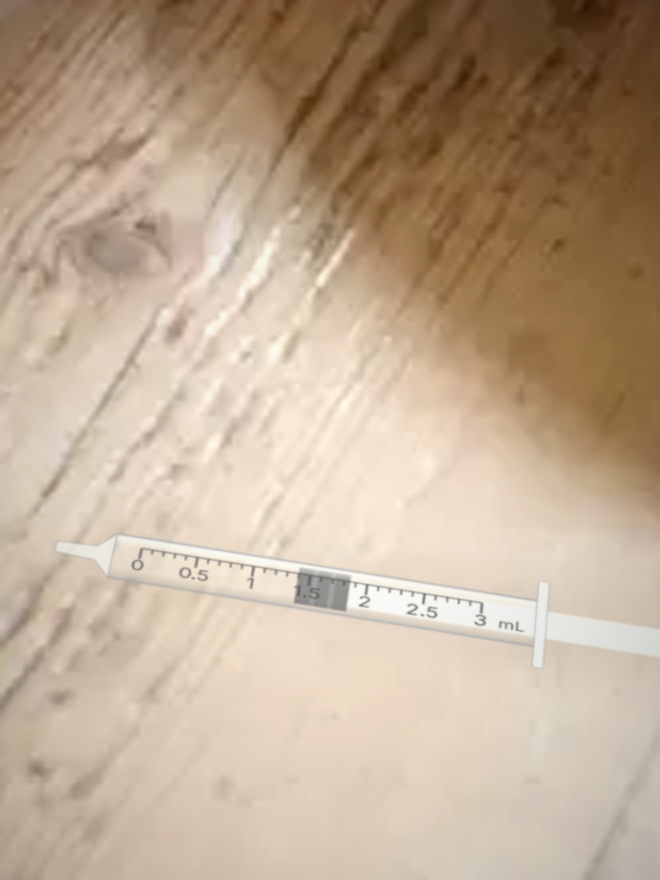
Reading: mL 1.4
